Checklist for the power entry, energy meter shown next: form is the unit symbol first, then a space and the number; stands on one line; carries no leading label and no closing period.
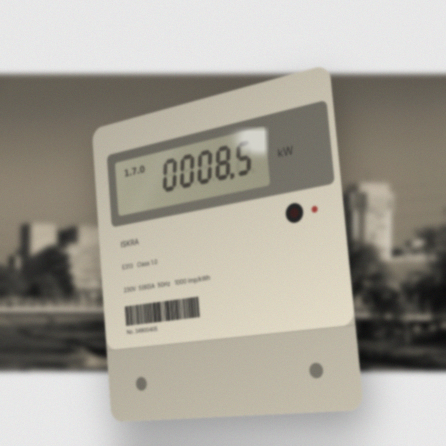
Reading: kW 8.5
